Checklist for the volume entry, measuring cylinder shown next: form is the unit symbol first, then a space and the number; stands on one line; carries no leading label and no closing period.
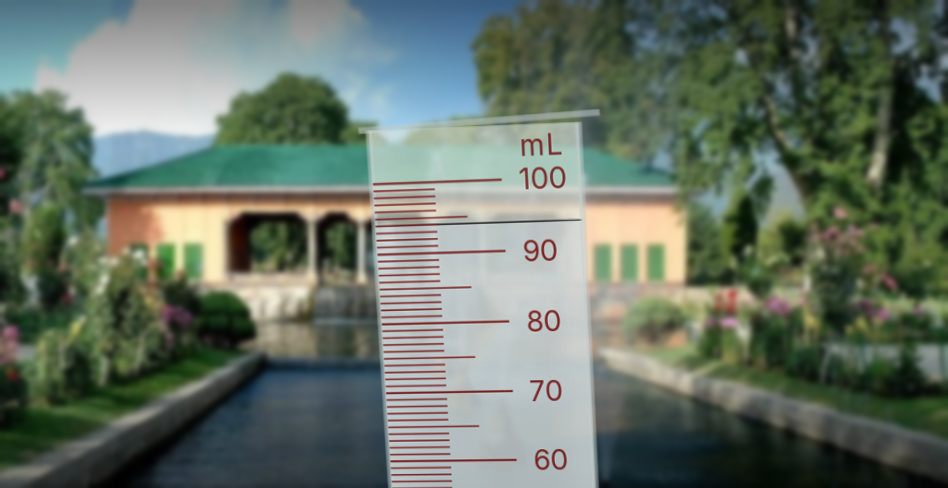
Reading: mL 94
